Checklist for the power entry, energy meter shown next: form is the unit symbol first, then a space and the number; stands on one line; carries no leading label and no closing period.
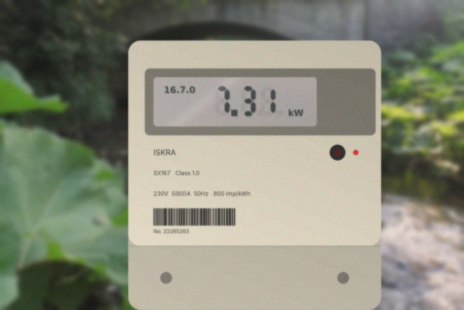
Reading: kW 7.31
